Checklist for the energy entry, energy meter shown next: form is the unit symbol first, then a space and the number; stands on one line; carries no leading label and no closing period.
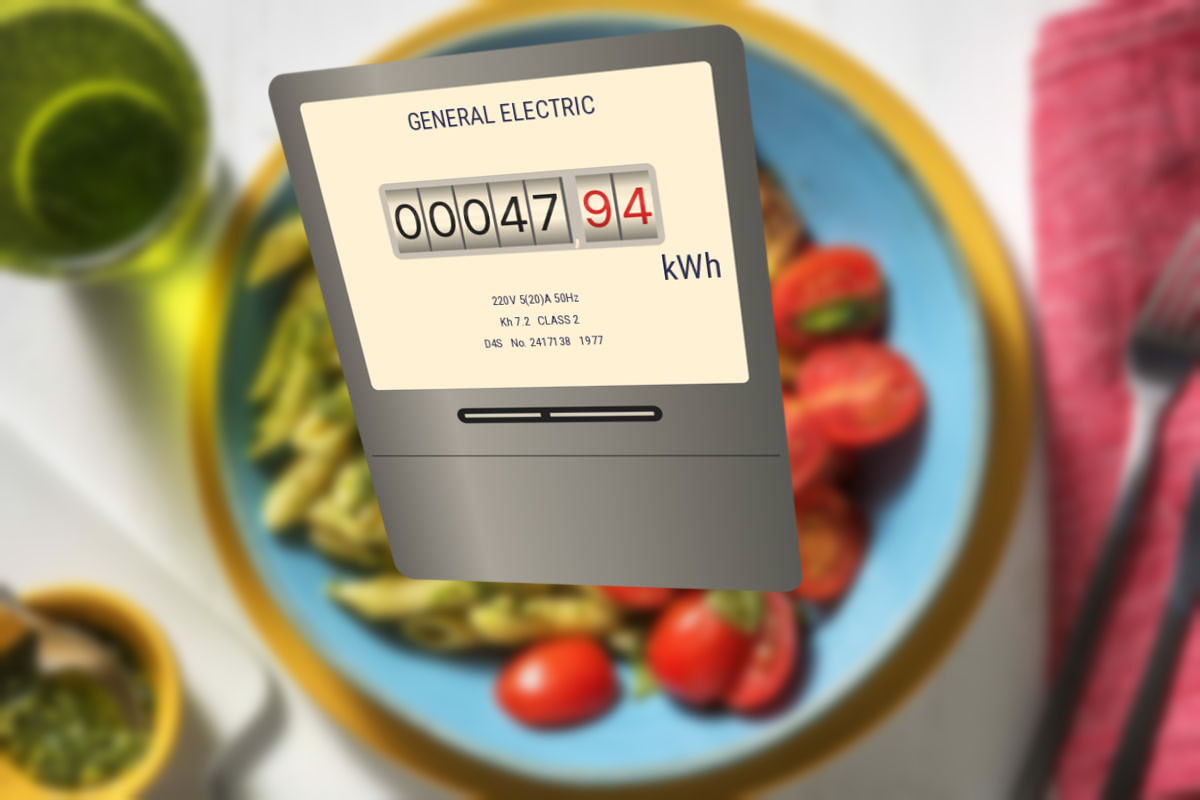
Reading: kWh 47.94
